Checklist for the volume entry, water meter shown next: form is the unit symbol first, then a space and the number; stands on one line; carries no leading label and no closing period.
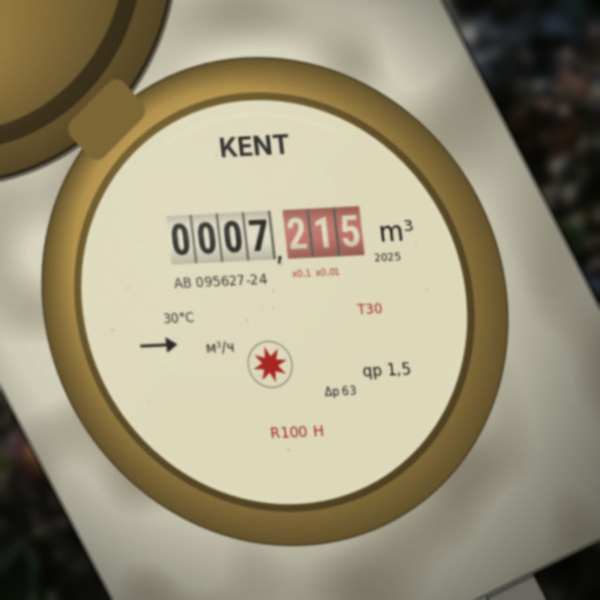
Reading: m³ 7.215
